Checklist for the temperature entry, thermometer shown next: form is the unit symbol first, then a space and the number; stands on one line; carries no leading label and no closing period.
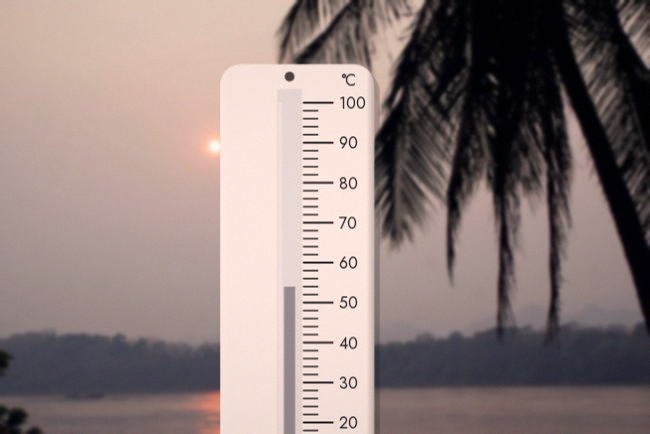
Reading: °C 54
